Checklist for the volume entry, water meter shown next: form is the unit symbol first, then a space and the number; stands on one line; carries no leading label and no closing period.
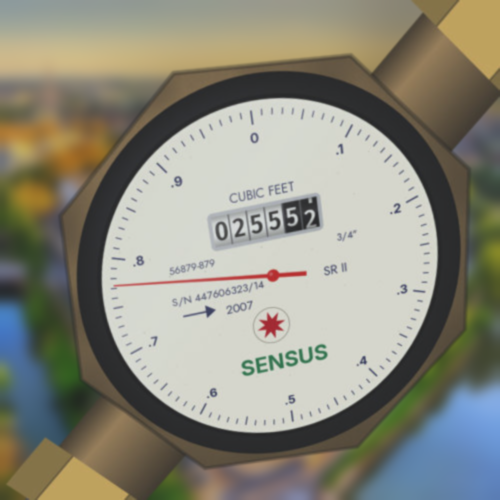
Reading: ft³ 25551.77
